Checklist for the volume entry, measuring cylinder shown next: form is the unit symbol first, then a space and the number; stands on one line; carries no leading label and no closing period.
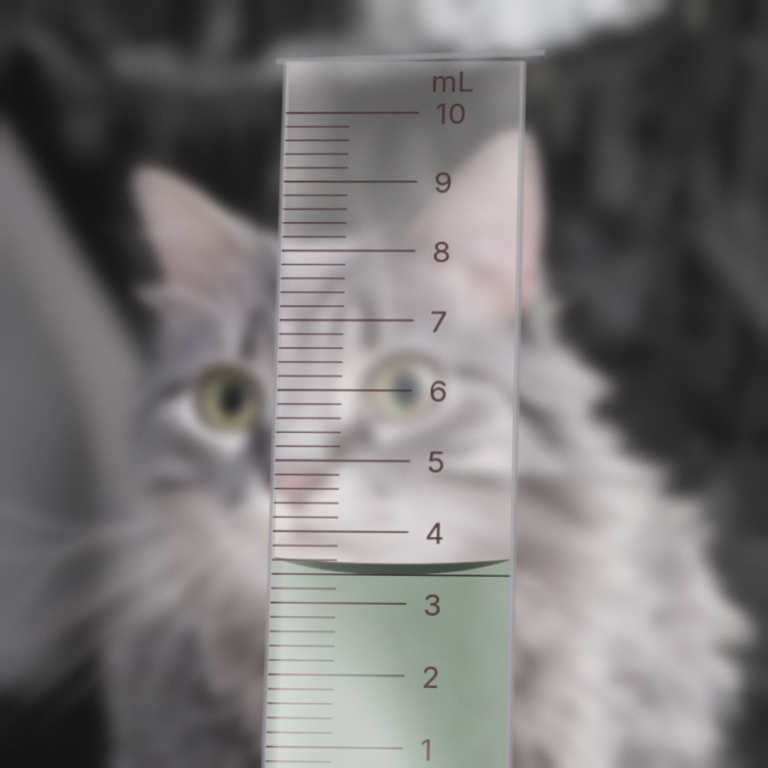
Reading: mL 3.4
